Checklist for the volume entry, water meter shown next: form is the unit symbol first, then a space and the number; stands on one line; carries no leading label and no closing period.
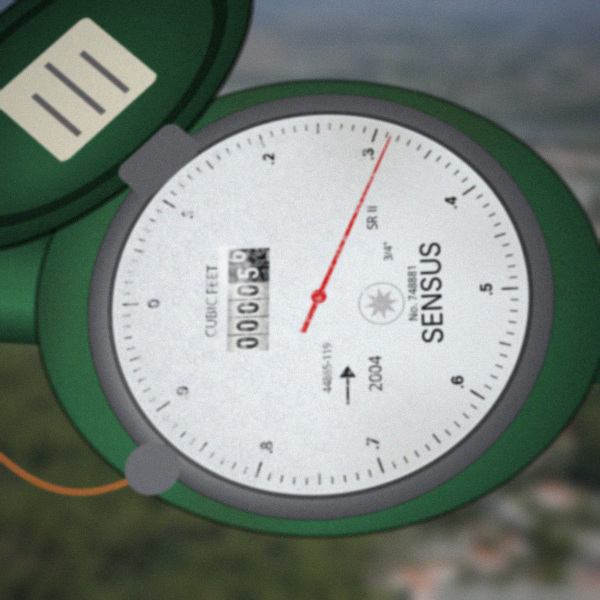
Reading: ft³ 56.31
